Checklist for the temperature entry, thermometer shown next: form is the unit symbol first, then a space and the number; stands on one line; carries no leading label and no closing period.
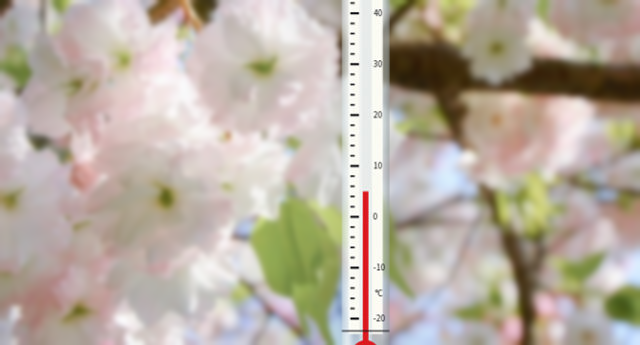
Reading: °C 5
